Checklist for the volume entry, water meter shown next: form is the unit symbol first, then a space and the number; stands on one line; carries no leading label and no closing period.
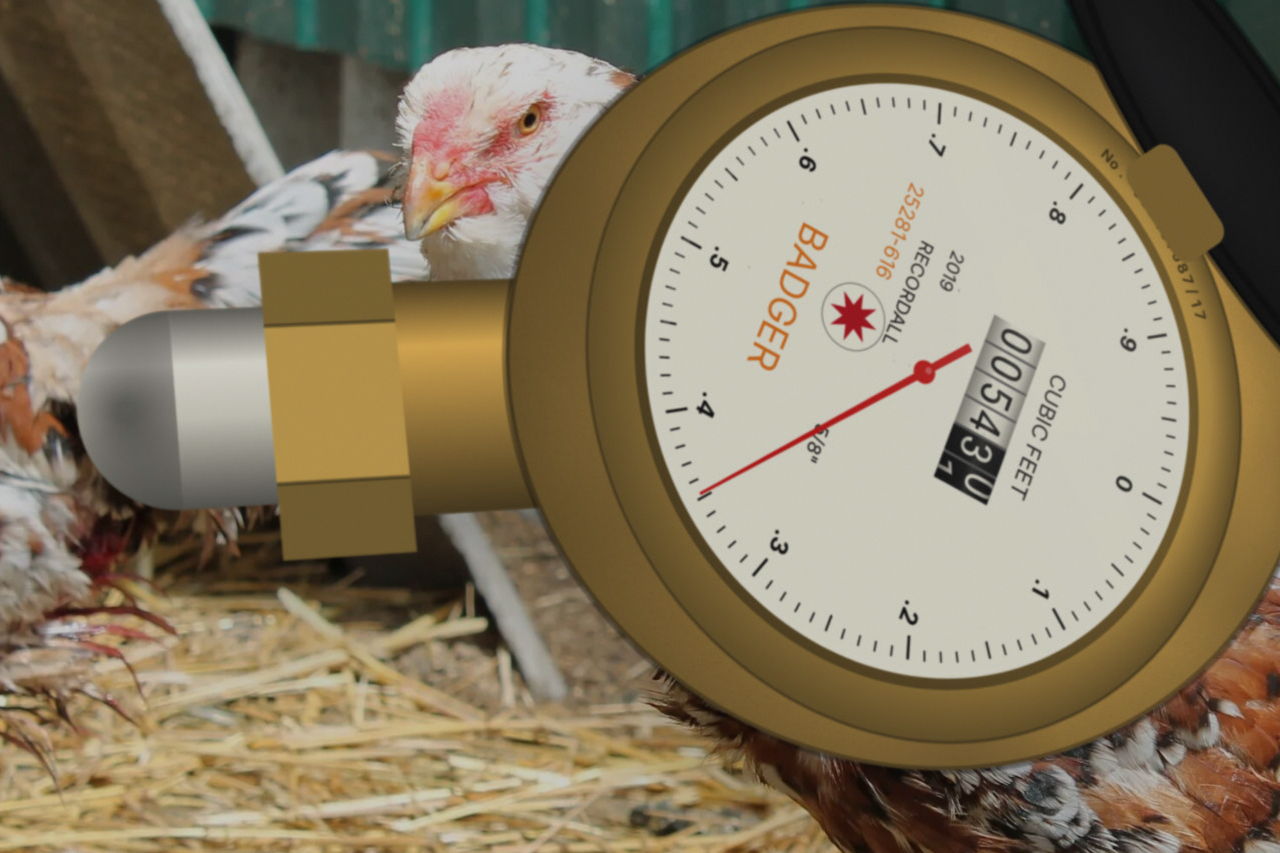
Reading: ft³ 5430.35
